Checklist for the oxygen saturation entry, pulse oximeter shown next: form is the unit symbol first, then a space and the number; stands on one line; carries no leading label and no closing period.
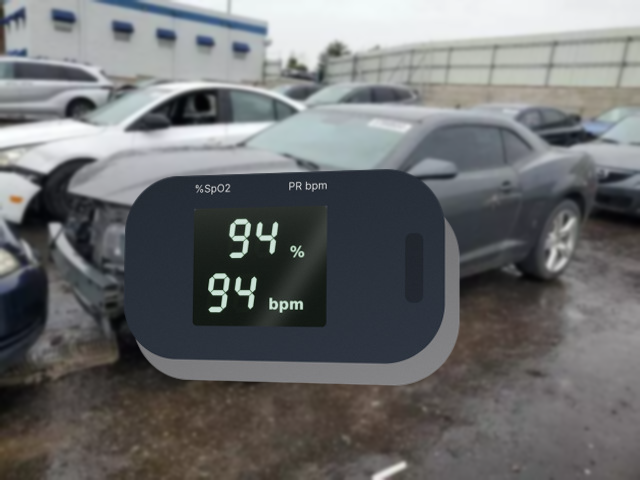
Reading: % 94
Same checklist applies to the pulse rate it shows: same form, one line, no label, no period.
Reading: bpm 94
